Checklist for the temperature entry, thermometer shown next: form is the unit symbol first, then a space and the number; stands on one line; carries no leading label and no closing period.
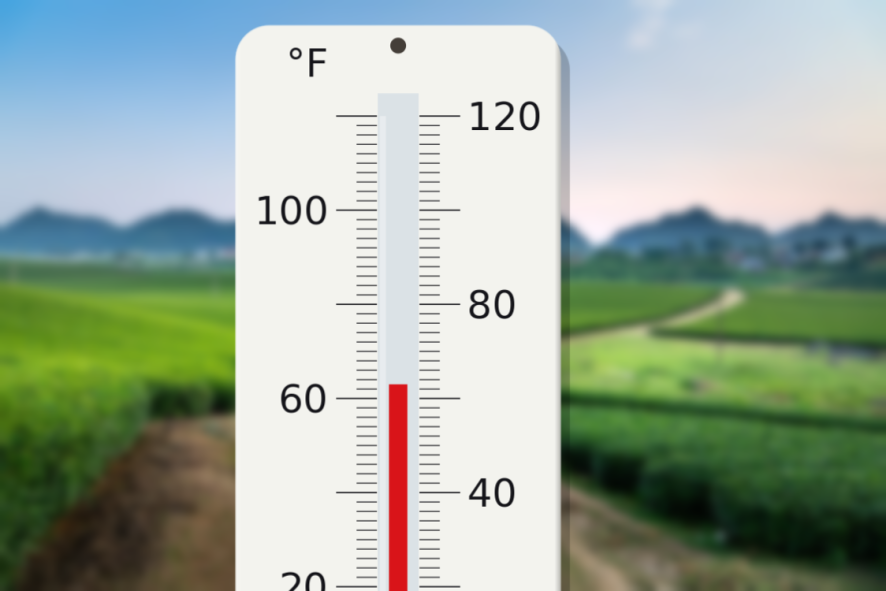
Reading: °F 63
